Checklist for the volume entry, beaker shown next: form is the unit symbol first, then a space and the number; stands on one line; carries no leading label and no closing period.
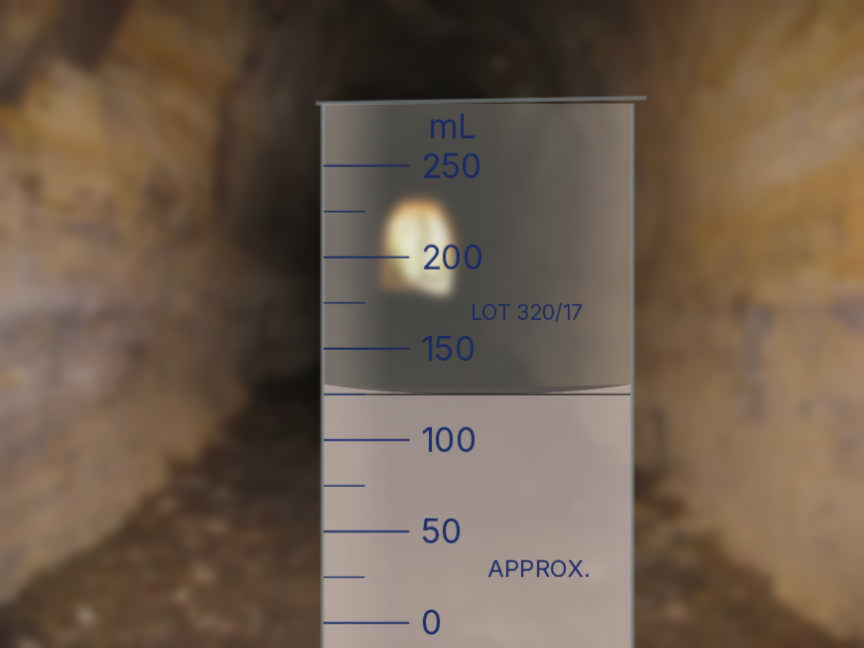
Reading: mL 125
